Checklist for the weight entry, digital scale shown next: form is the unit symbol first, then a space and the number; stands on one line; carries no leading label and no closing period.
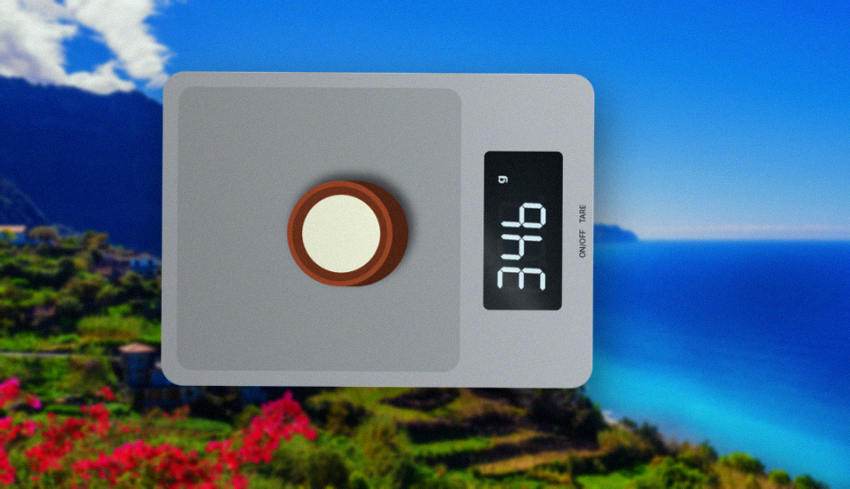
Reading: g 346
